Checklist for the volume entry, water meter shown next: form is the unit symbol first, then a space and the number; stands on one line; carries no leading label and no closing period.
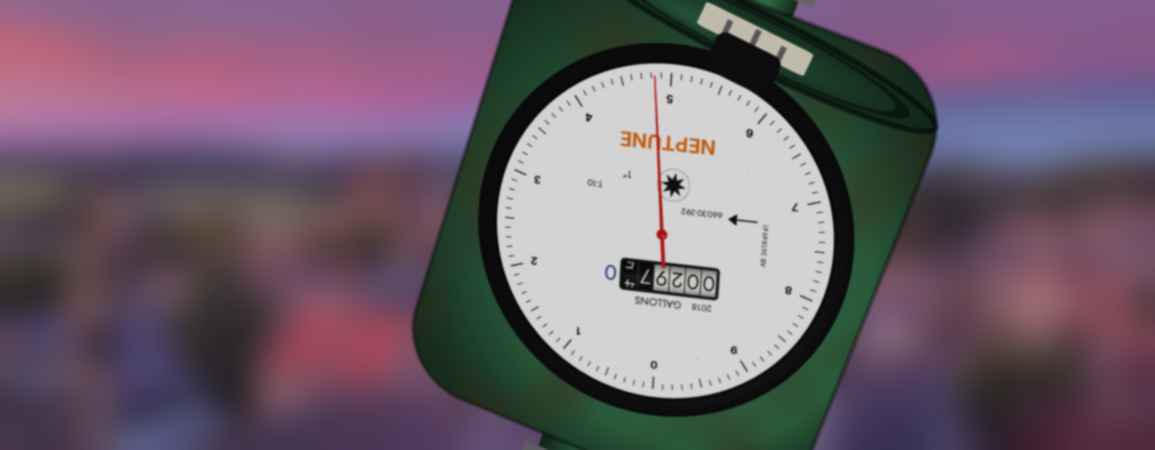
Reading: gal 29744.8
